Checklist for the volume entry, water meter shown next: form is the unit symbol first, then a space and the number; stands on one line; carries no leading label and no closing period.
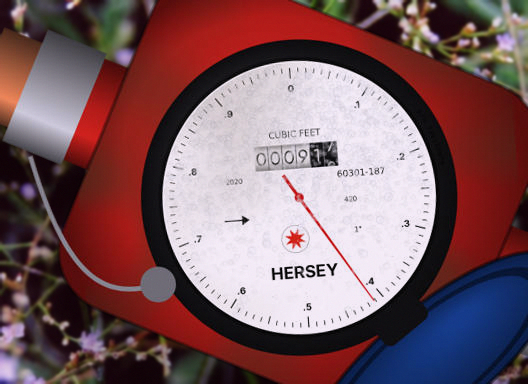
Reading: ft³ 917.41
